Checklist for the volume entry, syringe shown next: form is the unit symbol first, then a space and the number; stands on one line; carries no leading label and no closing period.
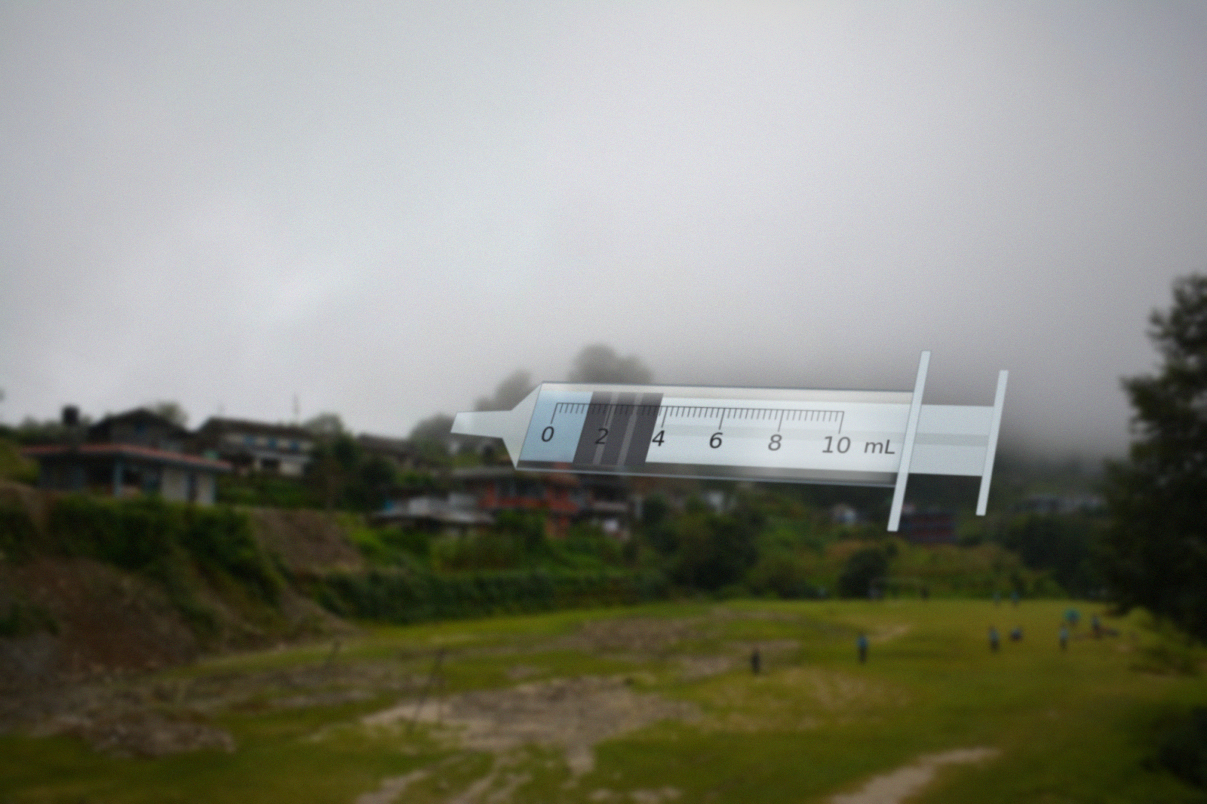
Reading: mL 1.2
